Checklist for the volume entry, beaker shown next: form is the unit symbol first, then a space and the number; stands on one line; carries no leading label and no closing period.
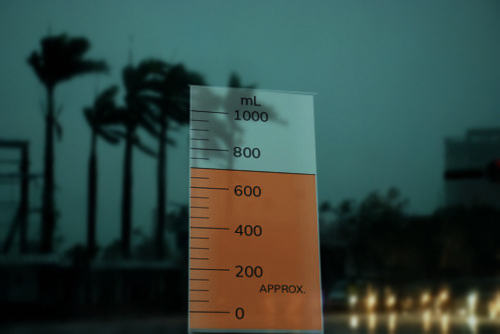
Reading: mL 700
